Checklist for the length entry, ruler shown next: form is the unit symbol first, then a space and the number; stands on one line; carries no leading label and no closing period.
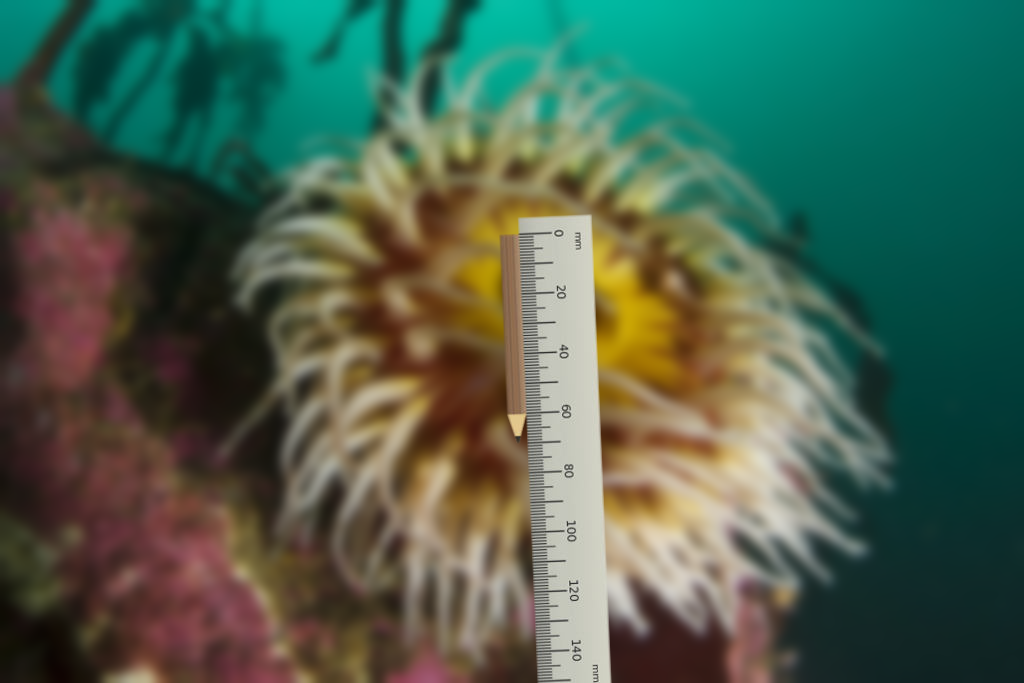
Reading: mm 70
